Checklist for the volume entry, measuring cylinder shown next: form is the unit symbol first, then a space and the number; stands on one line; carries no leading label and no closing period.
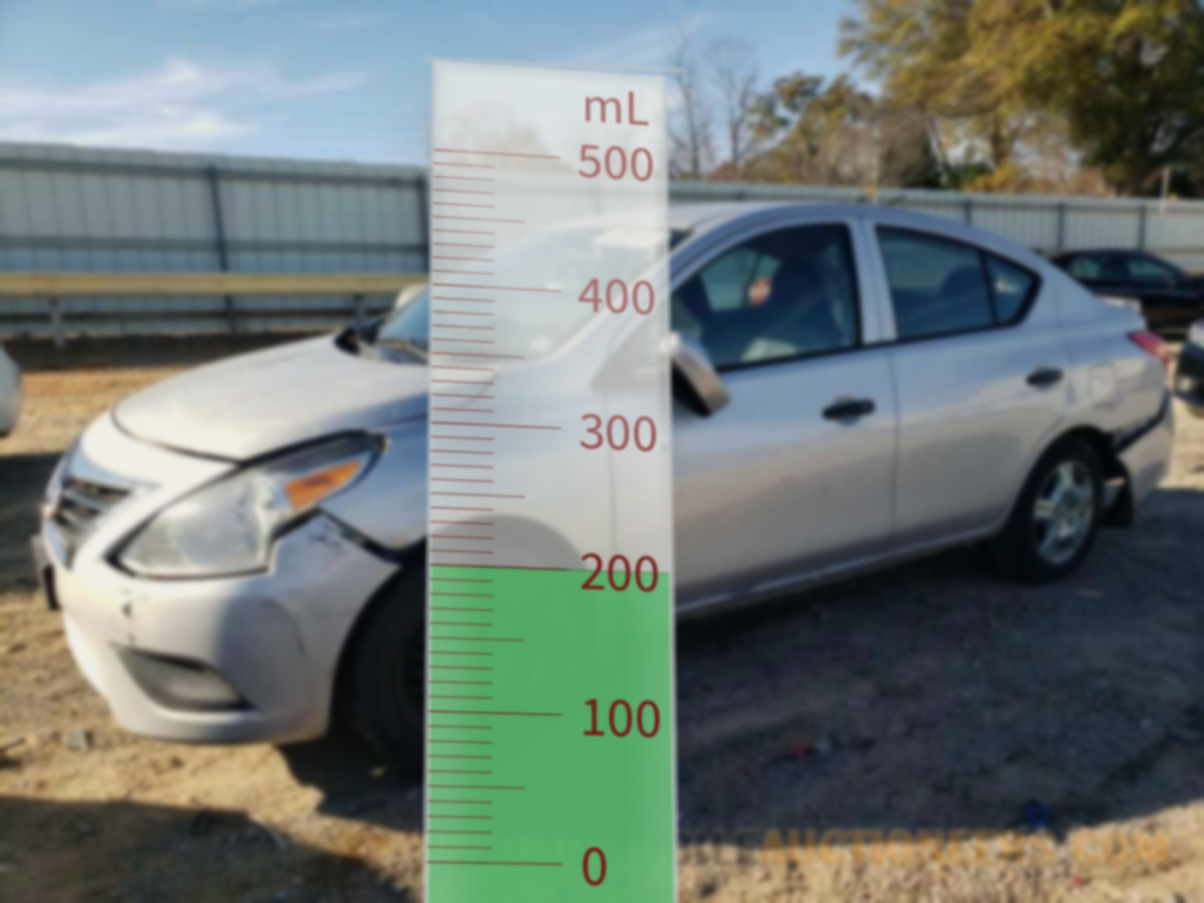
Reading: mL 200
